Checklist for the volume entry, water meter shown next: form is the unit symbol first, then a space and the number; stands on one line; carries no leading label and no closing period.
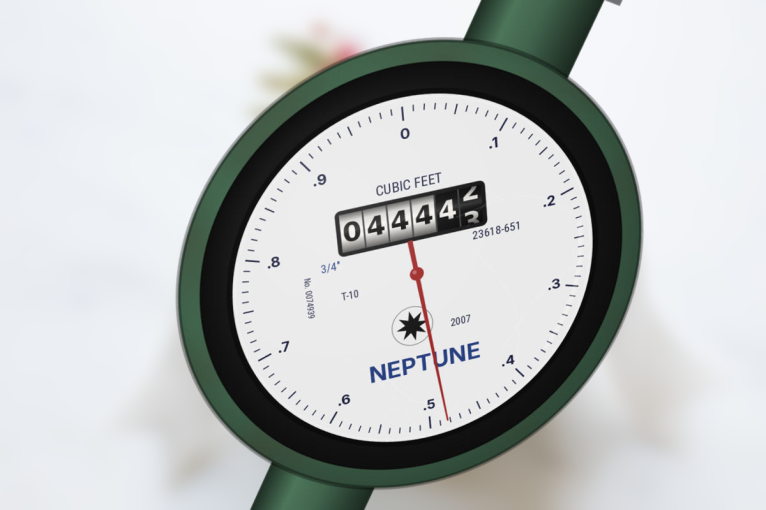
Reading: ft³ 44442.48
